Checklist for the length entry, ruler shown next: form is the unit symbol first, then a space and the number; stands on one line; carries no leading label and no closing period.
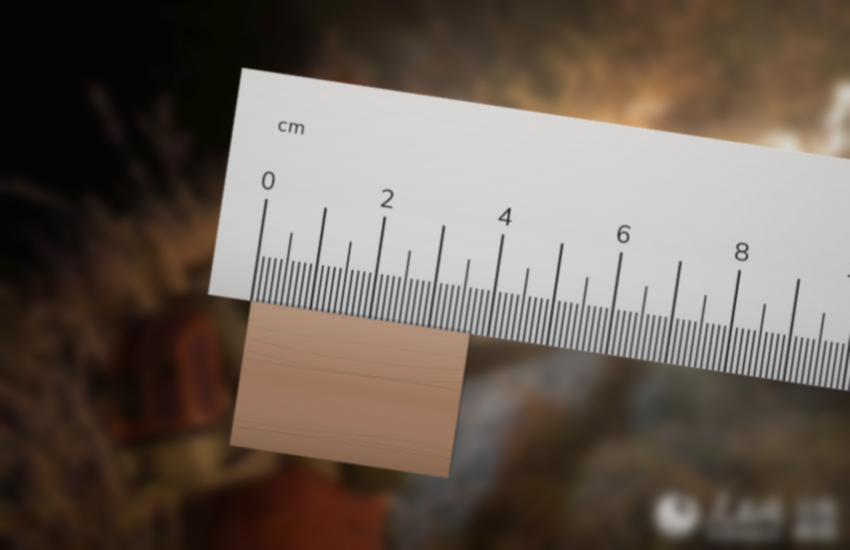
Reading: cm 3.7
